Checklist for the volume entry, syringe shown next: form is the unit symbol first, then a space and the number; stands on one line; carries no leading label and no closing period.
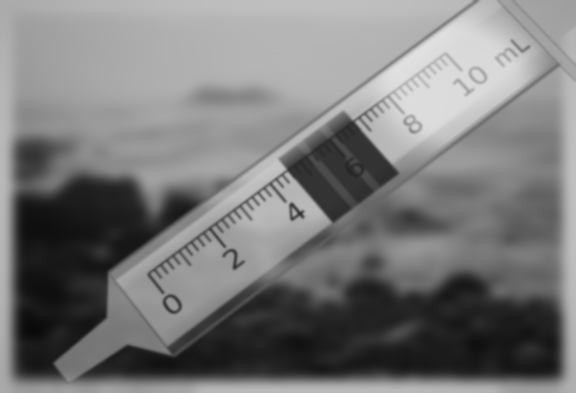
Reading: mL 4.6
